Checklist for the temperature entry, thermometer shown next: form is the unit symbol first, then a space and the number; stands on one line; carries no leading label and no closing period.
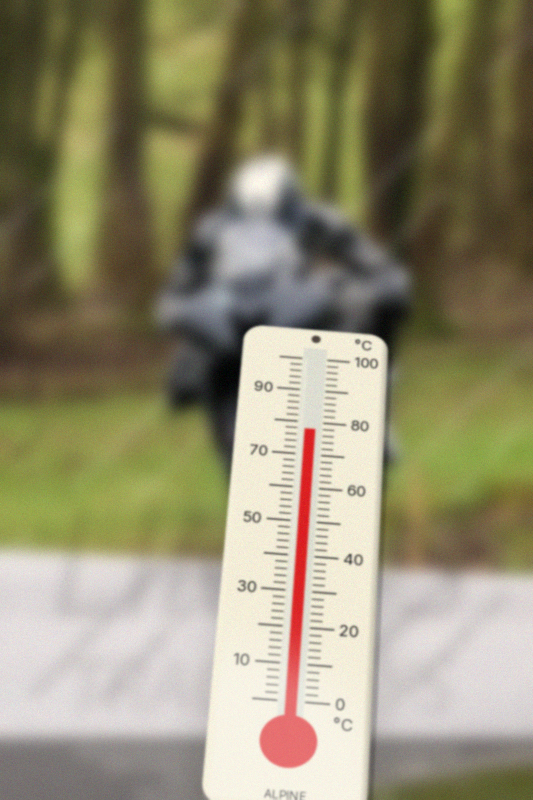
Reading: °C 78
